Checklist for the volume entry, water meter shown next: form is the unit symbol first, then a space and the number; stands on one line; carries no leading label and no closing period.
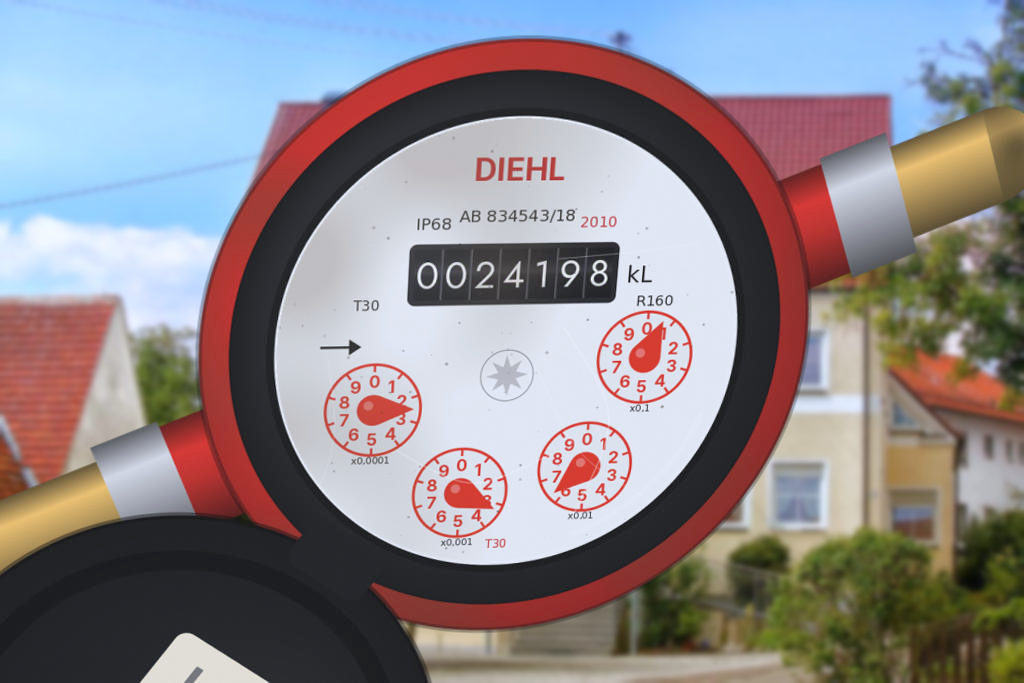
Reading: kL 24198.0632
